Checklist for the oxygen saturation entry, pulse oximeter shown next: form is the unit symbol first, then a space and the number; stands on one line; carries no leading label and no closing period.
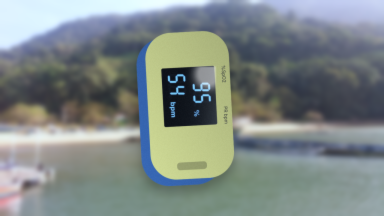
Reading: % 95
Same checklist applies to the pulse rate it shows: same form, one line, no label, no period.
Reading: bpm 54
